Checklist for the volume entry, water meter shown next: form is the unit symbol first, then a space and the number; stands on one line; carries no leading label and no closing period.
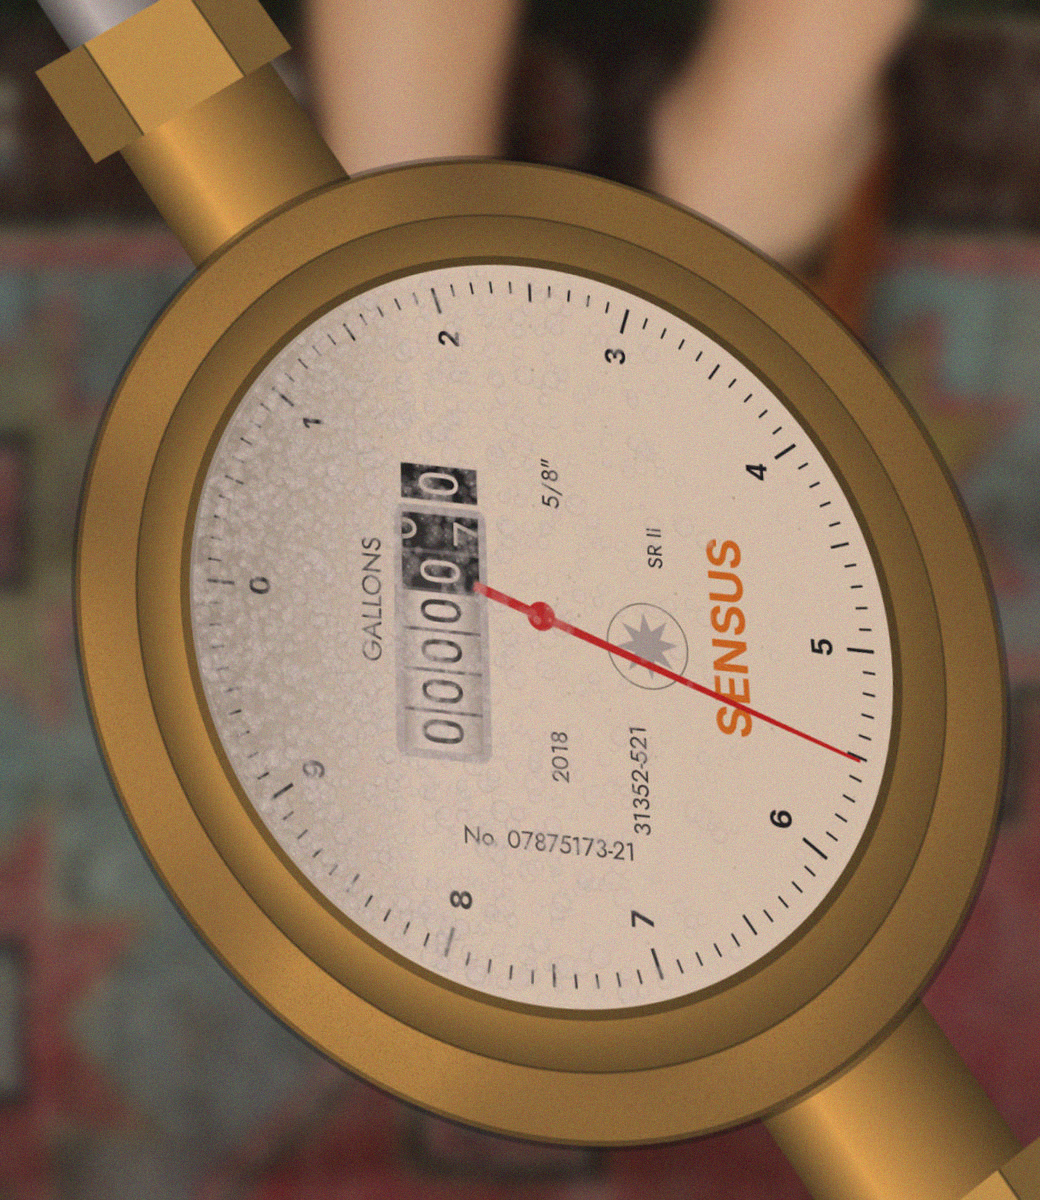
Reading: gal 65.5
